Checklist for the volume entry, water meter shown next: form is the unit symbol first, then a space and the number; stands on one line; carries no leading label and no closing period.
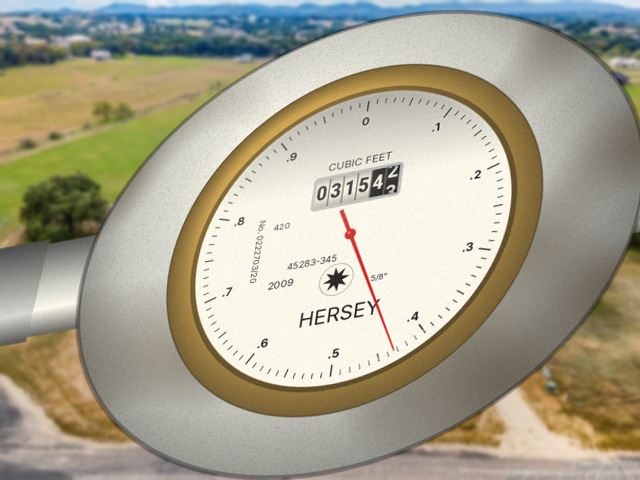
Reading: ft³ 31542.43
